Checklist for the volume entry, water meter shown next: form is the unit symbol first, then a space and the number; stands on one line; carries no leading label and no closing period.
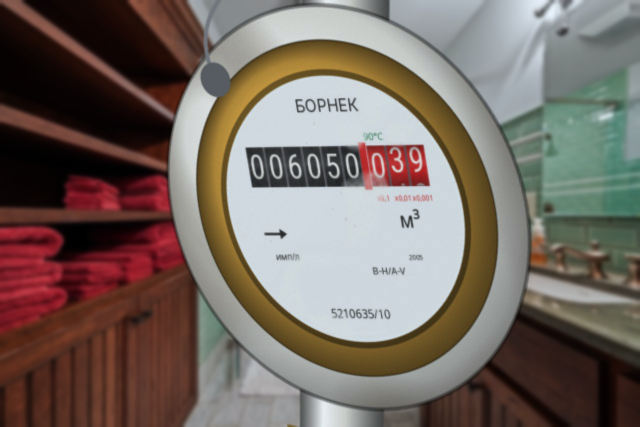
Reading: m³ 6050.039
